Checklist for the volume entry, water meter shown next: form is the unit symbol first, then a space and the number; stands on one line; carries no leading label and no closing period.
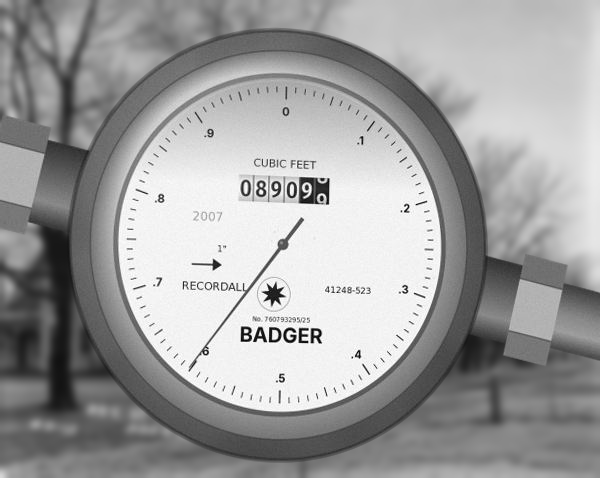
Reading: ft³ 89098.60
